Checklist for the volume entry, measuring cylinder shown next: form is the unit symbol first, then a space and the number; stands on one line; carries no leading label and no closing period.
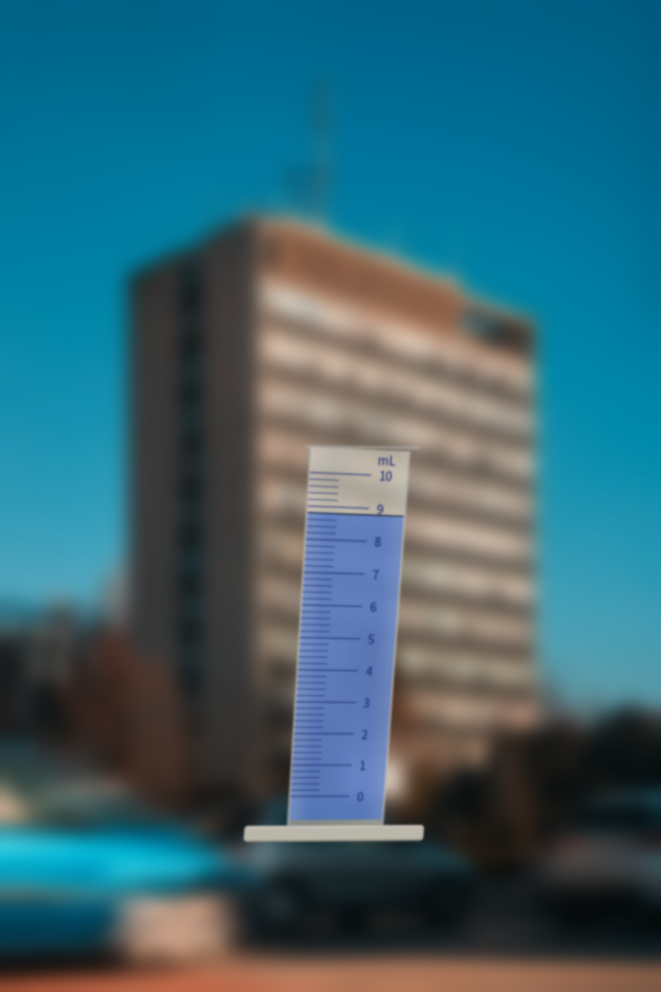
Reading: mL 8.8
